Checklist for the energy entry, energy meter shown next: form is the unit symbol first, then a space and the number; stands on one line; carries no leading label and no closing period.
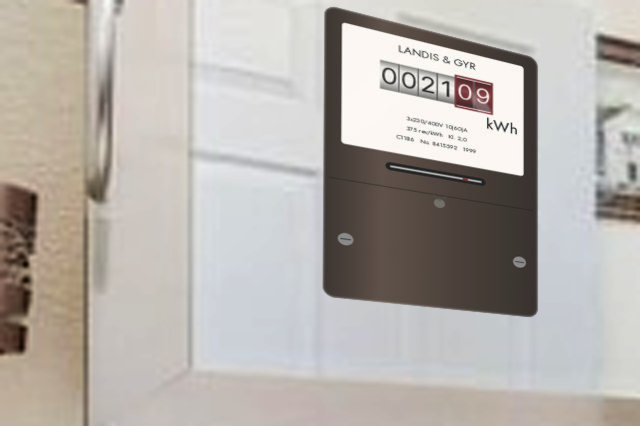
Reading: kWh 21.09
